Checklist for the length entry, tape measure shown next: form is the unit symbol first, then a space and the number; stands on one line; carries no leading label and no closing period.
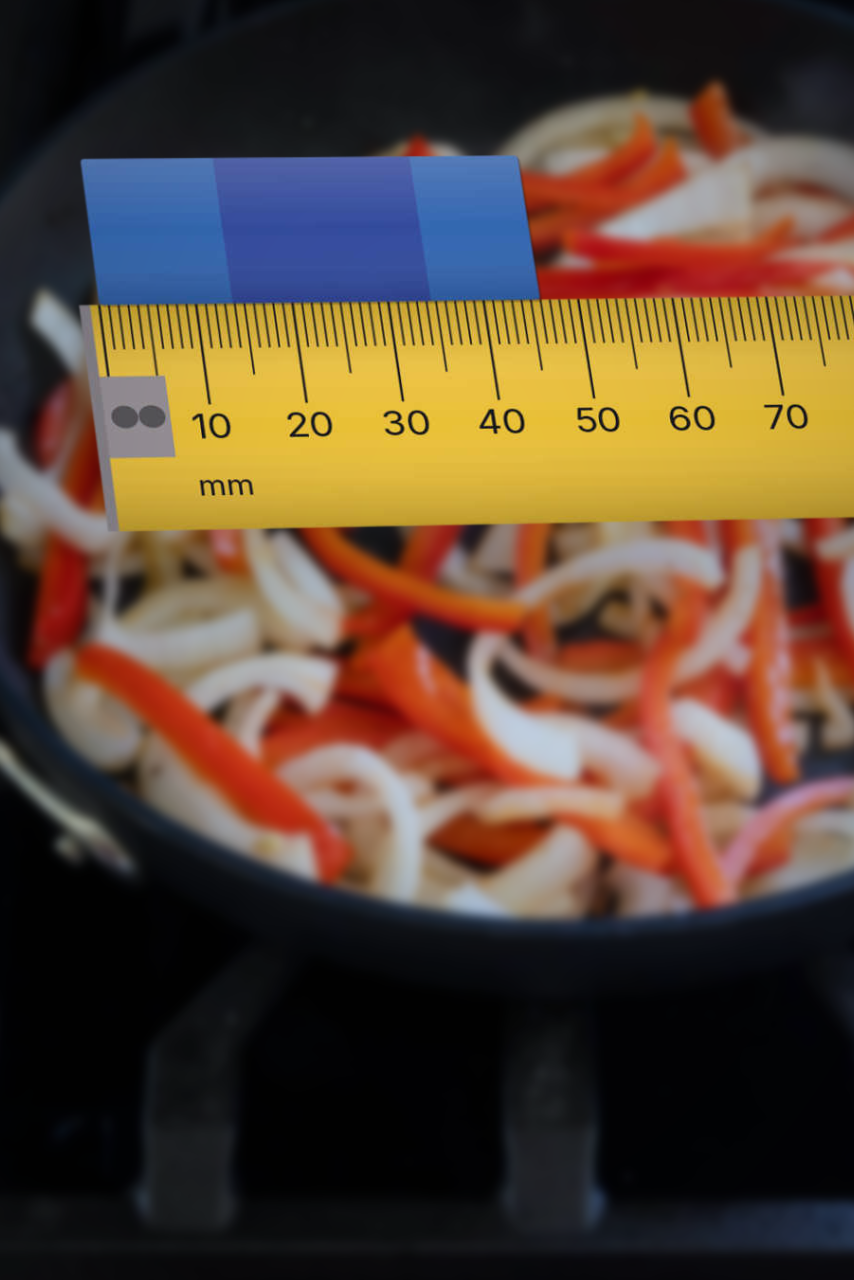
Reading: mm 46
